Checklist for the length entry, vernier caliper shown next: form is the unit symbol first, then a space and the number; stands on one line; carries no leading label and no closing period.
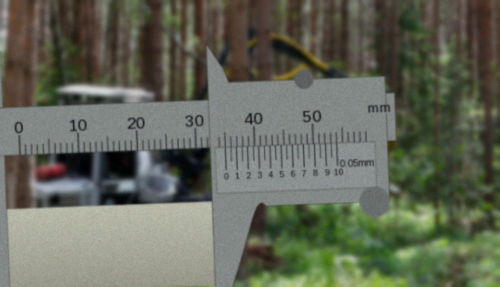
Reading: mm 35.0
